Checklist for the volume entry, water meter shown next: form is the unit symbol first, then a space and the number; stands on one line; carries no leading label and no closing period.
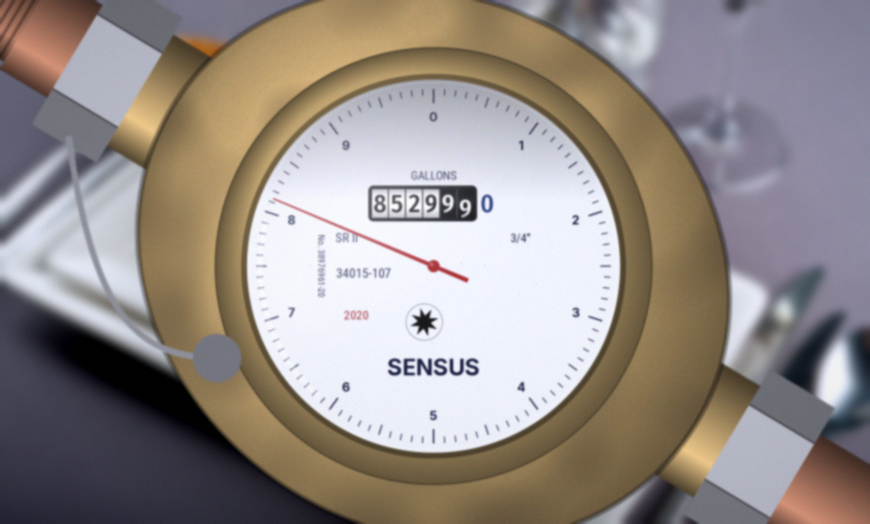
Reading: gal 8529988.1
